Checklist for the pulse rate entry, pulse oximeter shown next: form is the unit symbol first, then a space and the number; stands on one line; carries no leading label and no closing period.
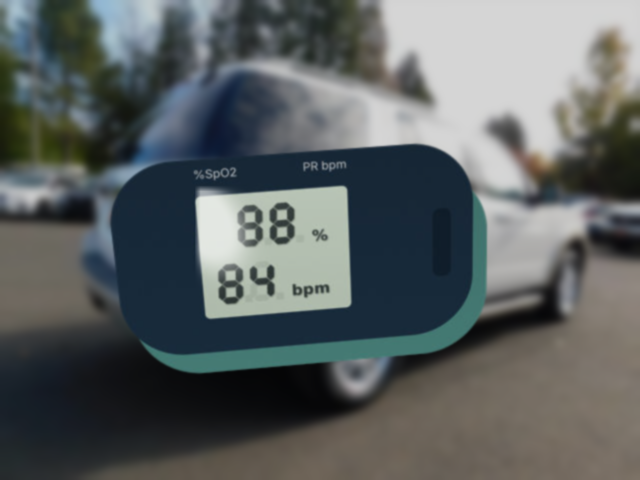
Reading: bpm 84
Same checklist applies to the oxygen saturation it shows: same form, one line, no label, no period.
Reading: % 88
